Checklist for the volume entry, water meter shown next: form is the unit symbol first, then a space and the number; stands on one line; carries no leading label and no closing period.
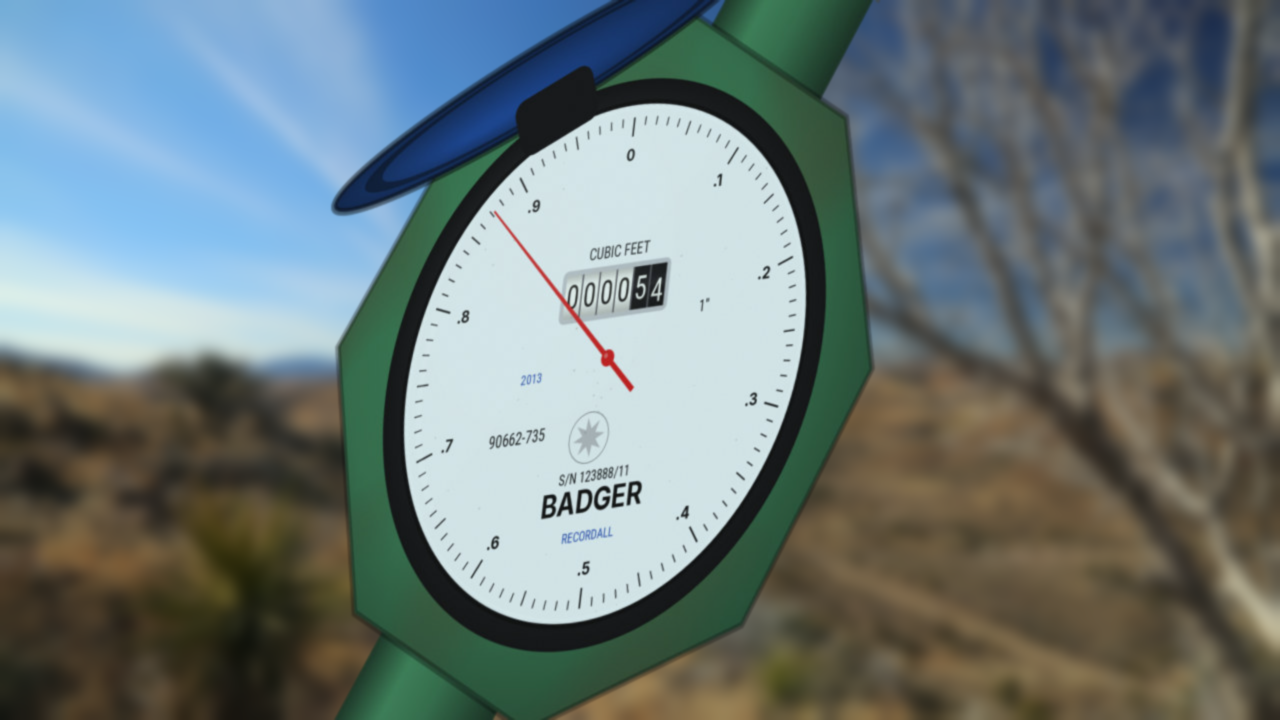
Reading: ft³ 53.87
